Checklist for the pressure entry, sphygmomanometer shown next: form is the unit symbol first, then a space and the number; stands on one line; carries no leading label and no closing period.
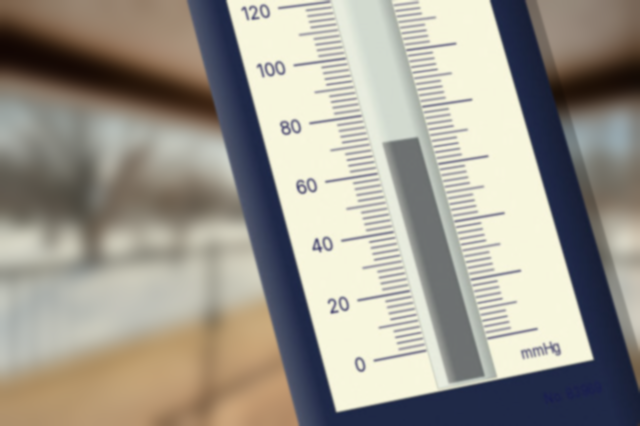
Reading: mmHg 70
